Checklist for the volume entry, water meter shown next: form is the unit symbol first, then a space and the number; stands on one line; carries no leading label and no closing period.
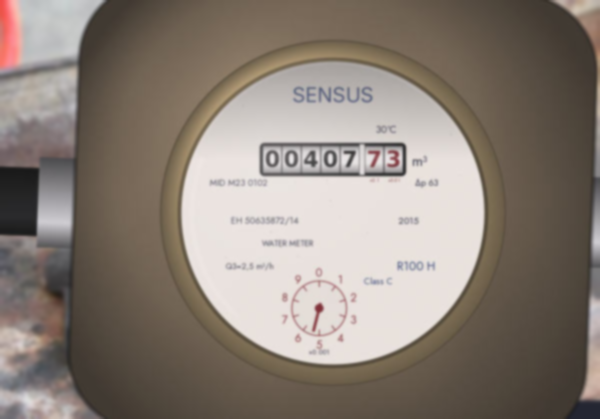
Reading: m³ 407.735
